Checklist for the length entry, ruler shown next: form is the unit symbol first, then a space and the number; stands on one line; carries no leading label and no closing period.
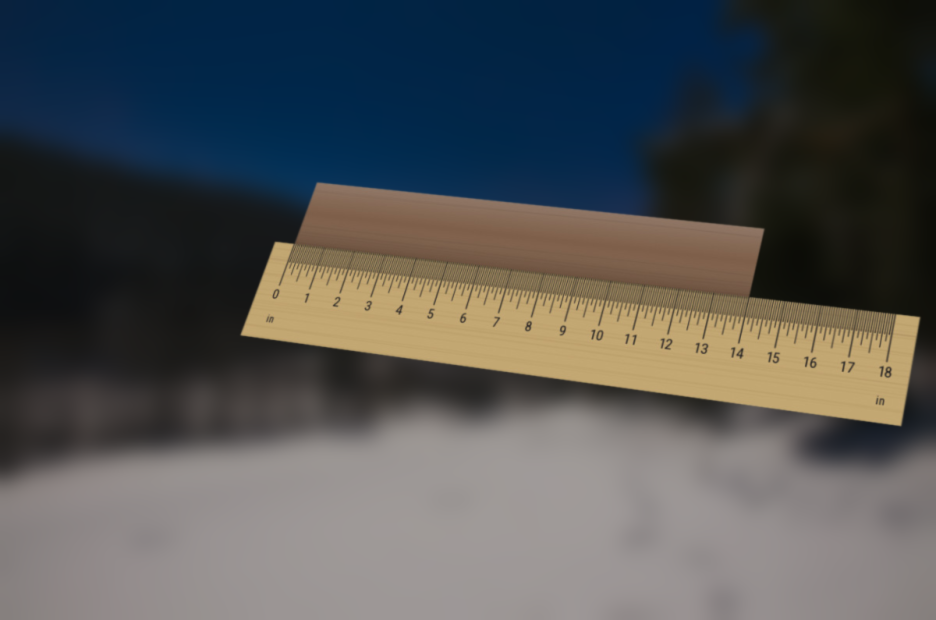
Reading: in 14
